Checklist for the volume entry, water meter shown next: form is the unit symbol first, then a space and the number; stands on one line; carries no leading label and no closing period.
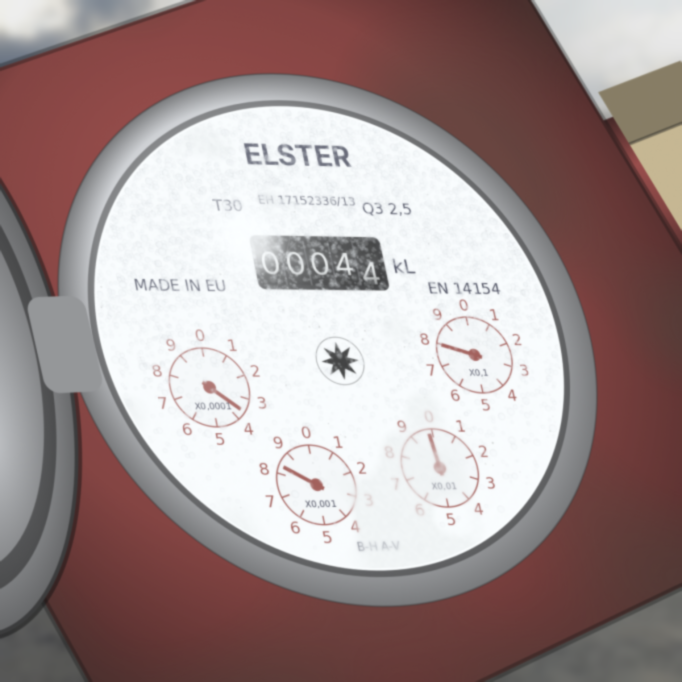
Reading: kL 43.7983
